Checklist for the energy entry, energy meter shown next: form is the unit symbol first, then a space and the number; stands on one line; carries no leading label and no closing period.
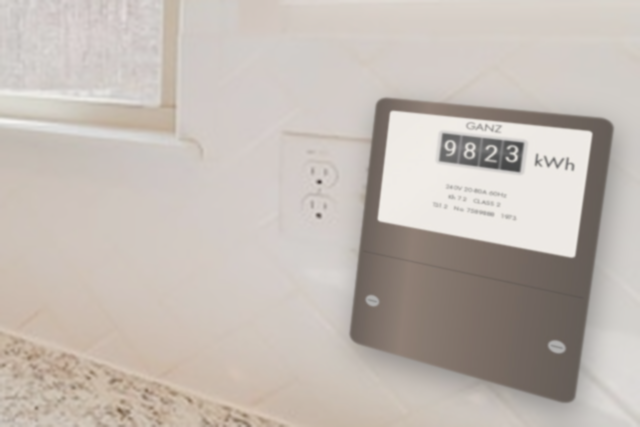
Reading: kWh 9823
